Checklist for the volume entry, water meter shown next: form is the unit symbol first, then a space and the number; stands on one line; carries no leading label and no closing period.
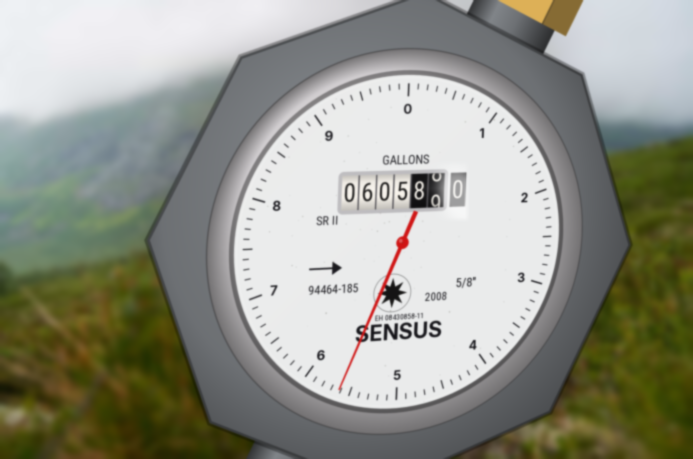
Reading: gal 605885.6
